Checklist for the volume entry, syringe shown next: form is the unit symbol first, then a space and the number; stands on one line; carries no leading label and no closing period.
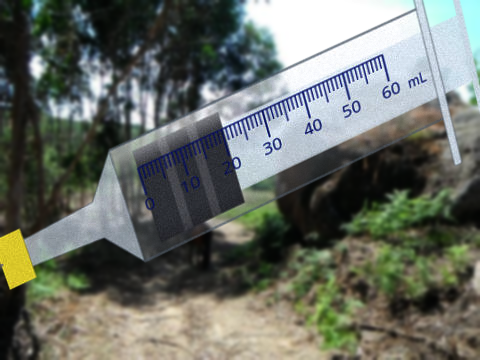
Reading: mL 0
